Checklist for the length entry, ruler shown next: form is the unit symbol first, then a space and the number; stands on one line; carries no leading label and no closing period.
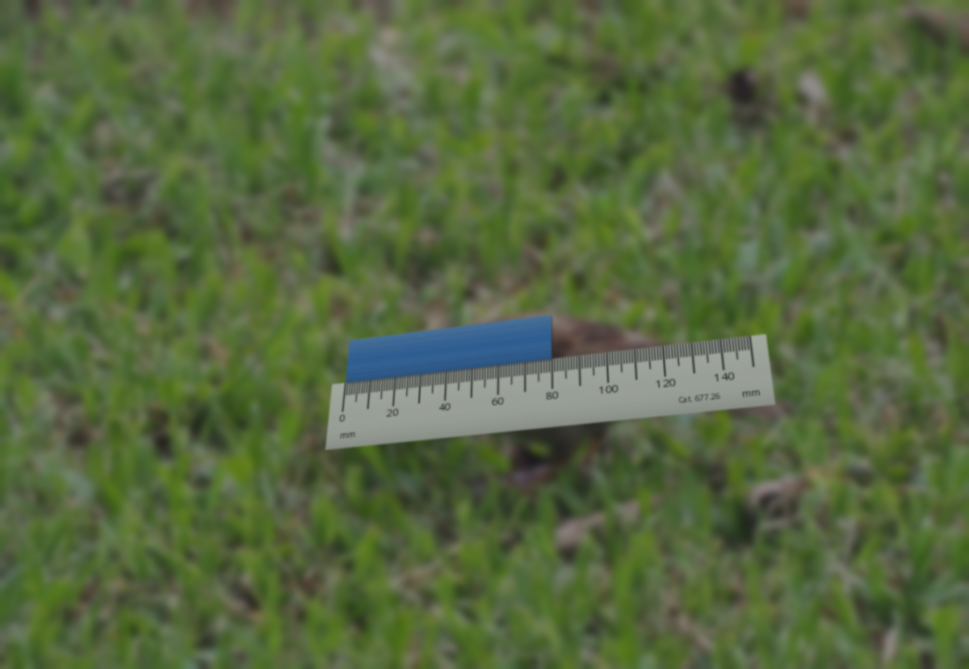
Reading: mm 80
